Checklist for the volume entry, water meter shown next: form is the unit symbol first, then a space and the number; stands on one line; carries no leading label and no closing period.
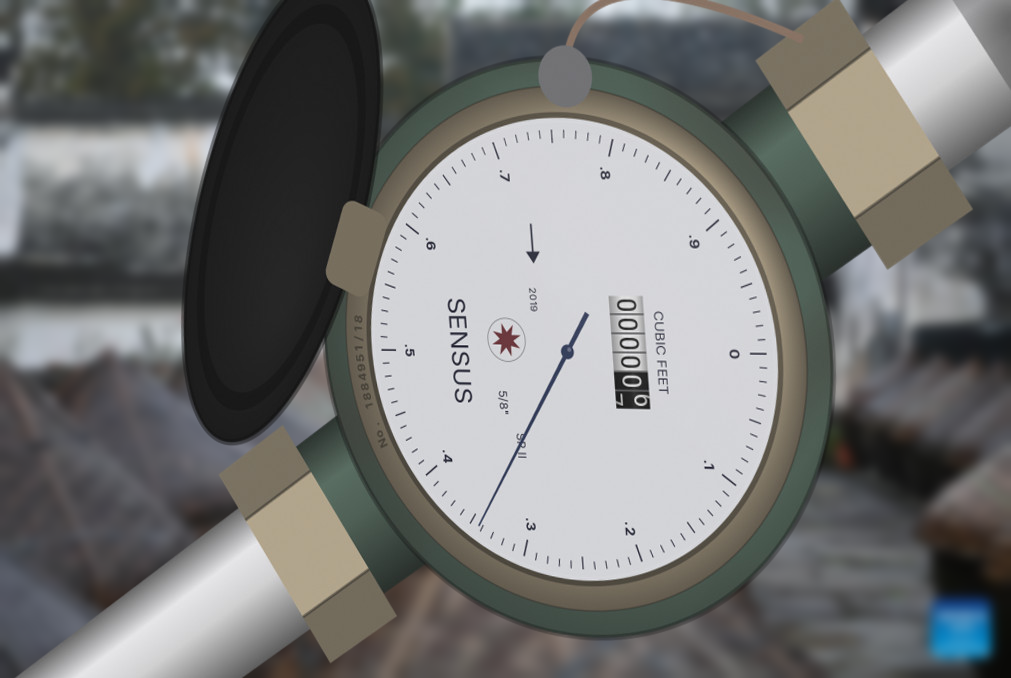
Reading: ft³ 6.34
